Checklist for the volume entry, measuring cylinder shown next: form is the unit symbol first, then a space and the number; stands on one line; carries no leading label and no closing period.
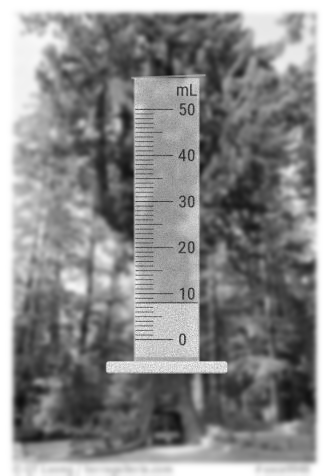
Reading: mL 8
